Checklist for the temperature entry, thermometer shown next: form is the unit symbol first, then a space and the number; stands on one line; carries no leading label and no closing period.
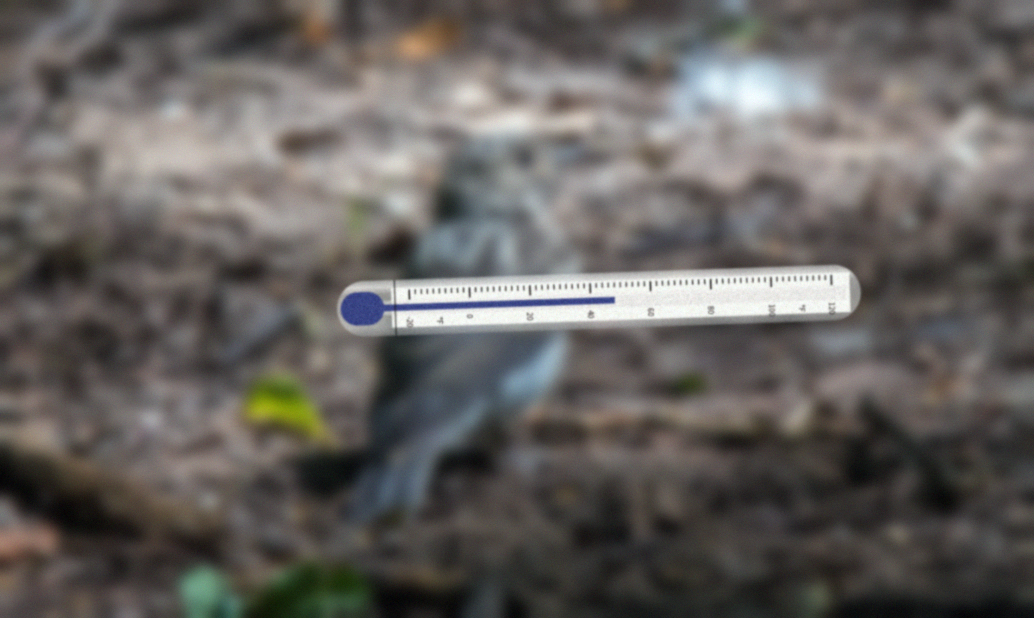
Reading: °F 48
